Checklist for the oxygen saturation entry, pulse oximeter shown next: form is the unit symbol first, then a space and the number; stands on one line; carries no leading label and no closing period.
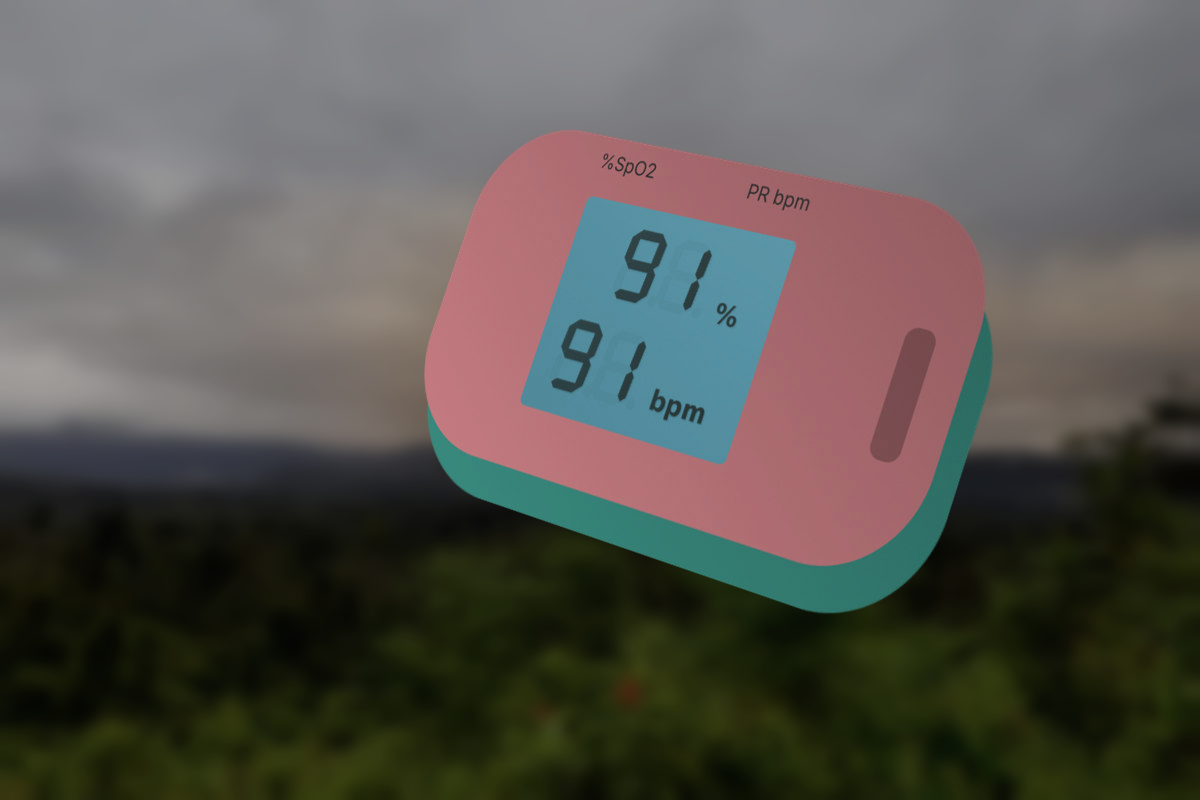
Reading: % 91
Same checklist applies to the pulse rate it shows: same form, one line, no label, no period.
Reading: bpm 91
